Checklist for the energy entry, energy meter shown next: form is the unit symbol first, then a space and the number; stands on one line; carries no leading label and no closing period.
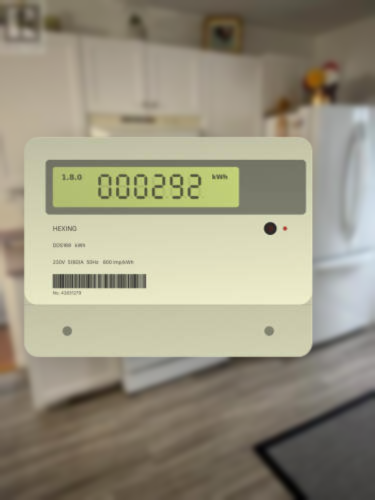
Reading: kWh 292
